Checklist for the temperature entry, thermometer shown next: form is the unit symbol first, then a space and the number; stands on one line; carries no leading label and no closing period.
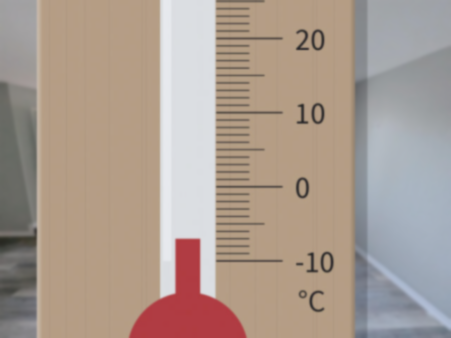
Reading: °C -7
